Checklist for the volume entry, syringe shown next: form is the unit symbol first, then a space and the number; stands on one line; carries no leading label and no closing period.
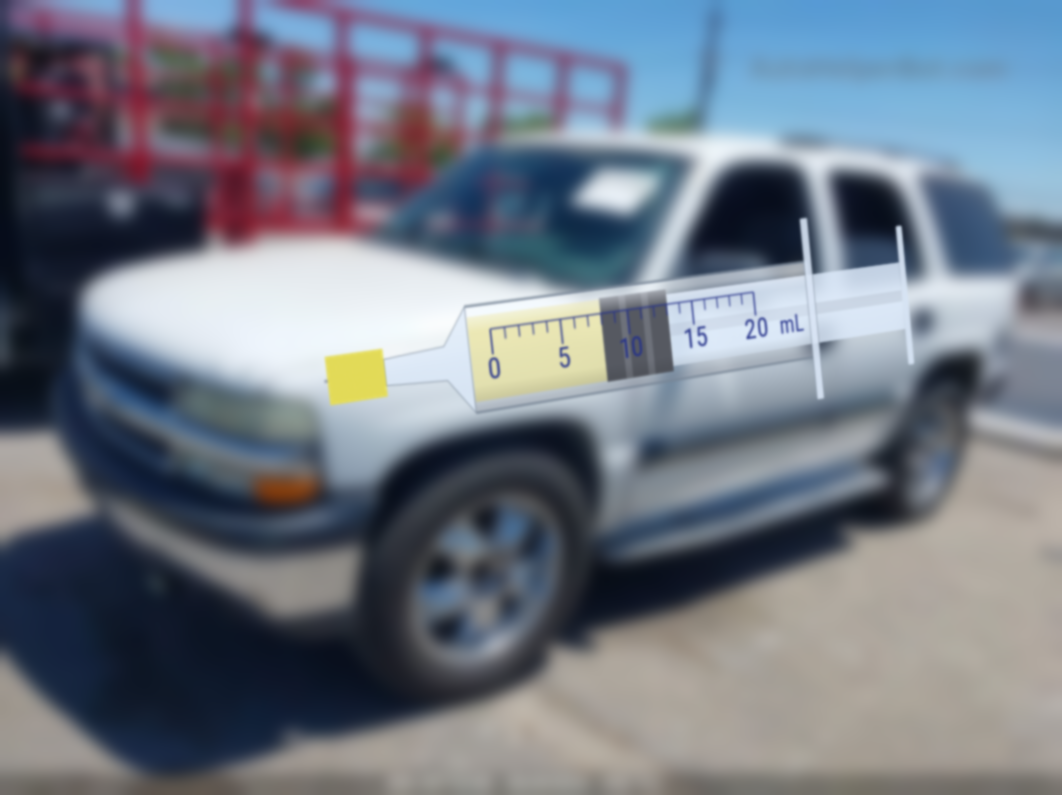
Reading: mL 8
